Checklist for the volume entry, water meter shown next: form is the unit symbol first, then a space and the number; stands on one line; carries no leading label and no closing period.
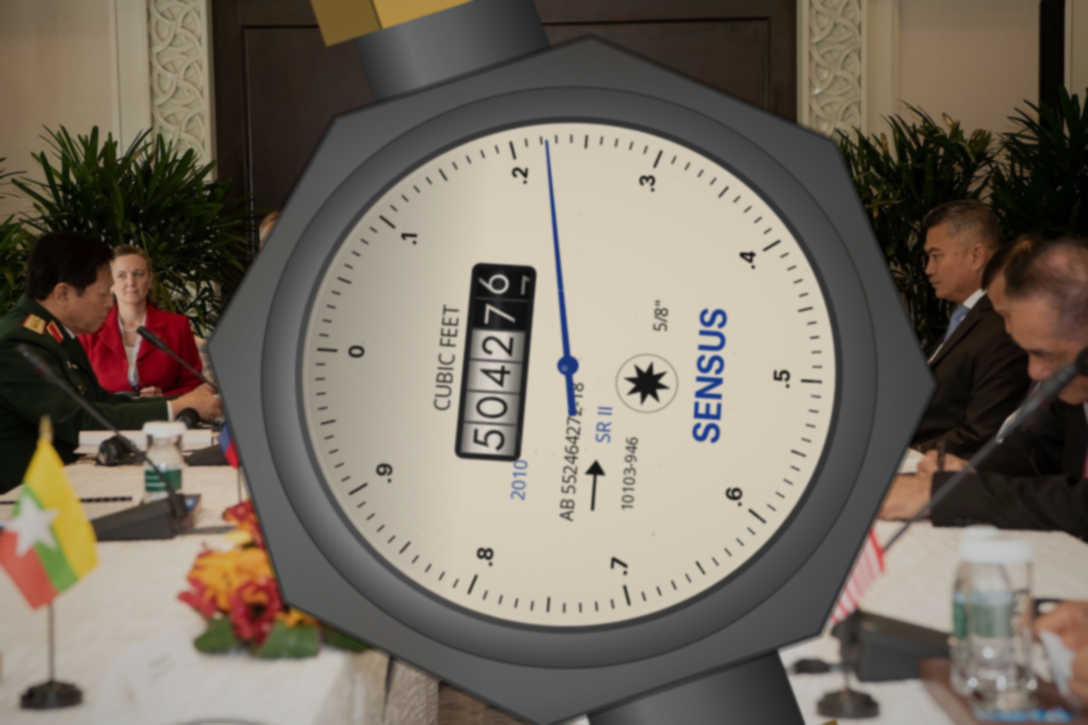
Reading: ft³ 504276.22
